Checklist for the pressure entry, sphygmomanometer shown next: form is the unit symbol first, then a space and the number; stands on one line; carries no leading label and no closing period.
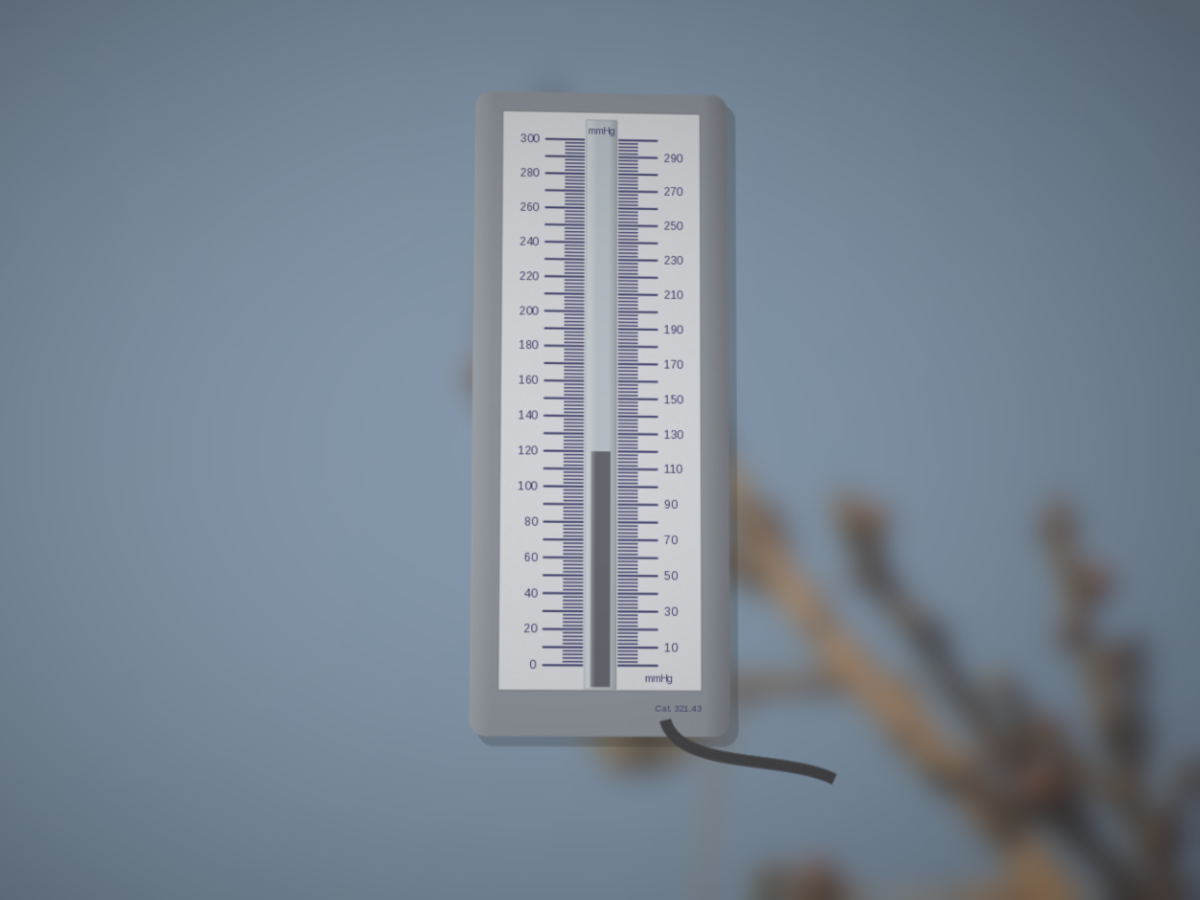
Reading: mmHg 120
